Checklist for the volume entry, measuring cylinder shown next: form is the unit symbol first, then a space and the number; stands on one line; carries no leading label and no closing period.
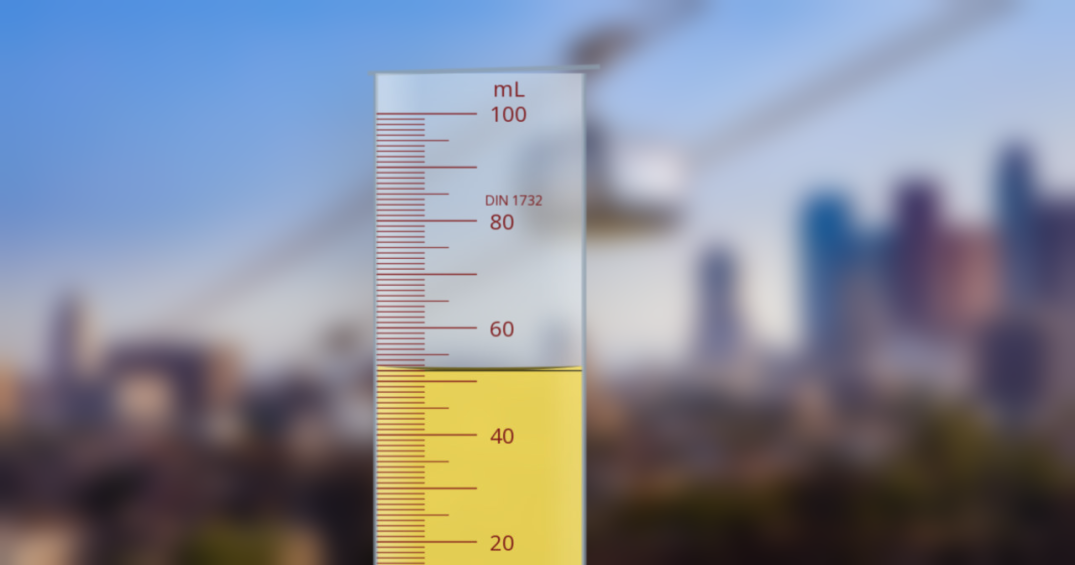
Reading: mL 52
